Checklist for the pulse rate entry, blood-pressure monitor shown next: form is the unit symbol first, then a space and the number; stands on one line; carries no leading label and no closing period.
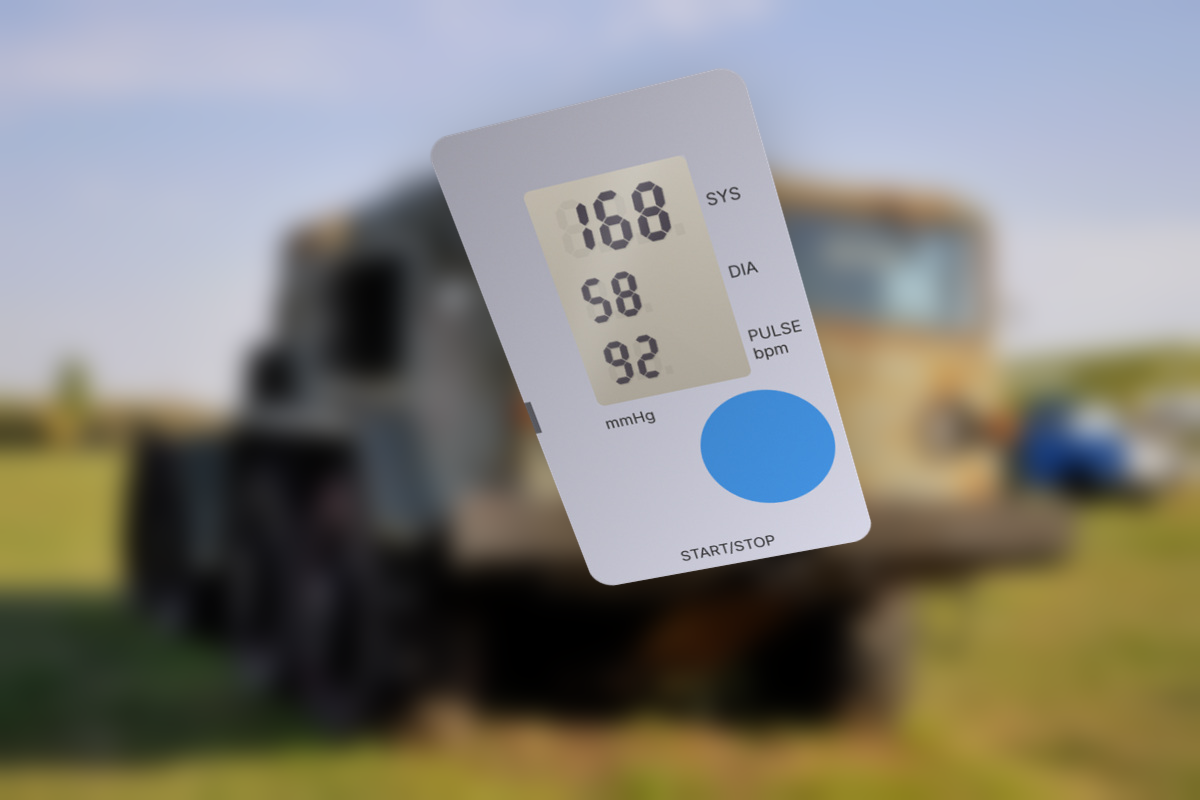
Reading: bpm 92
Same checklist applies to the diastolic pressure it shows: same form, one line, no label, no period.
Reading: mmHg 58
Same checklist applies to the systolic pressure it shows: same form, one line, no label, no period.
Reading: mmHg 168
